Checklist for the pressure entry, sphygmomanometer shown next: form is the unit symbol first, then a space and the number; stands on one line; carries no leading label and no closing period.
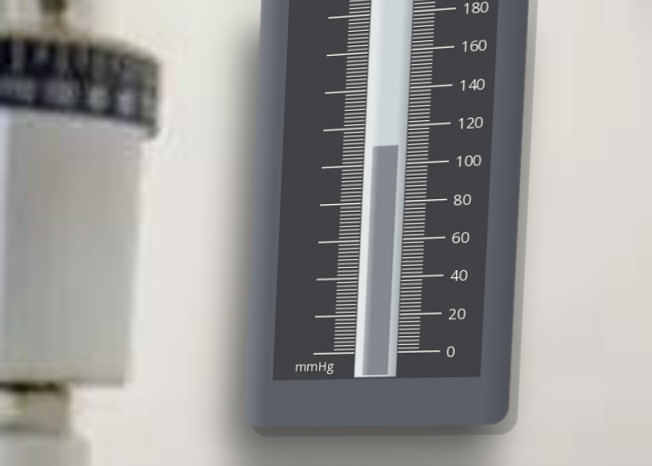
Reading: mmHg 110
